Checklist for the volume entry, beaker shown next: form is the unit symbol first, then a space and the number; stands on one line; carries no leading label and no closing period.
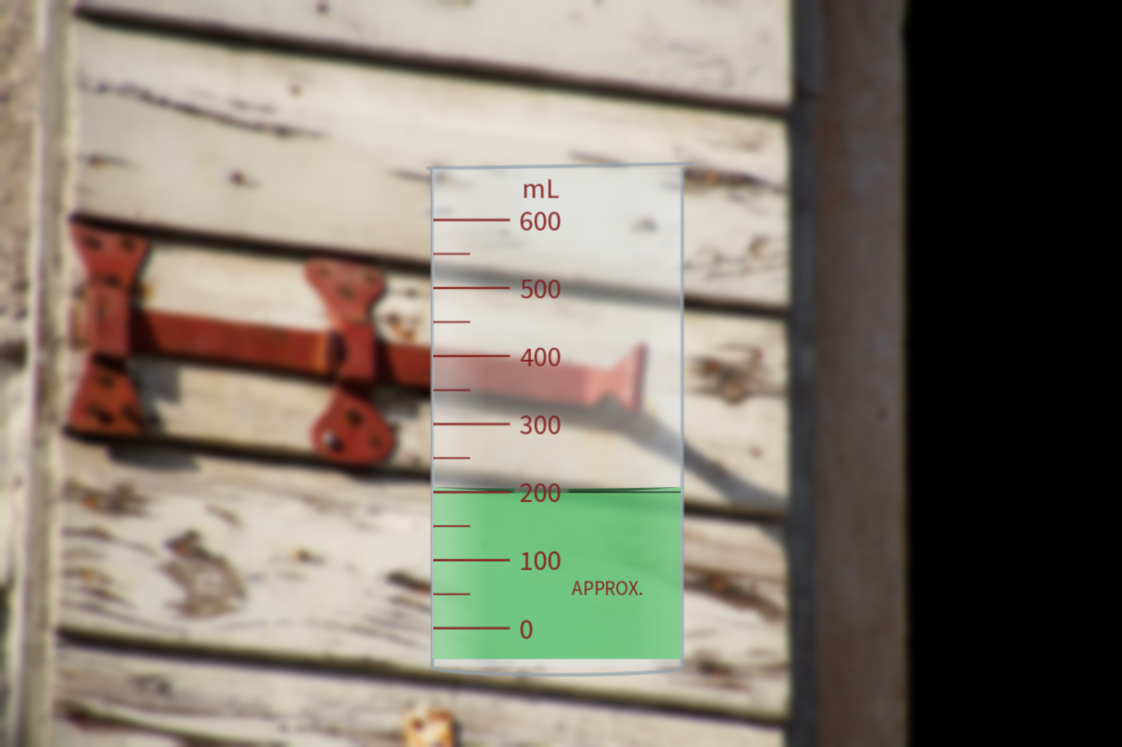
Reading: mL 200
